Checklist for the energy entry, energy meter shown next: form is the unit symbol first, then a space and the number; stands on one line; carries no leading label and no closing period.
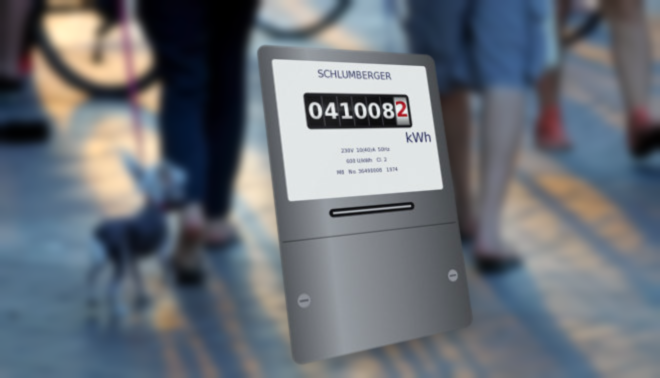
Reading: kWh 41008.2
